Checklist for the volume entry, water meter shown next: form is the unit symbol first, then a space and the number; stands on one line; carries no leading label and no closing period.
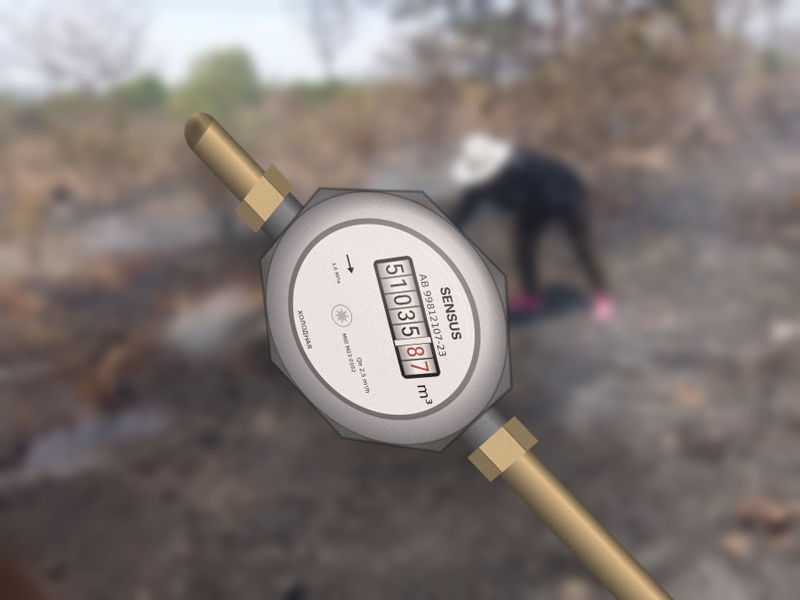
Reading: m³ 51035.87
